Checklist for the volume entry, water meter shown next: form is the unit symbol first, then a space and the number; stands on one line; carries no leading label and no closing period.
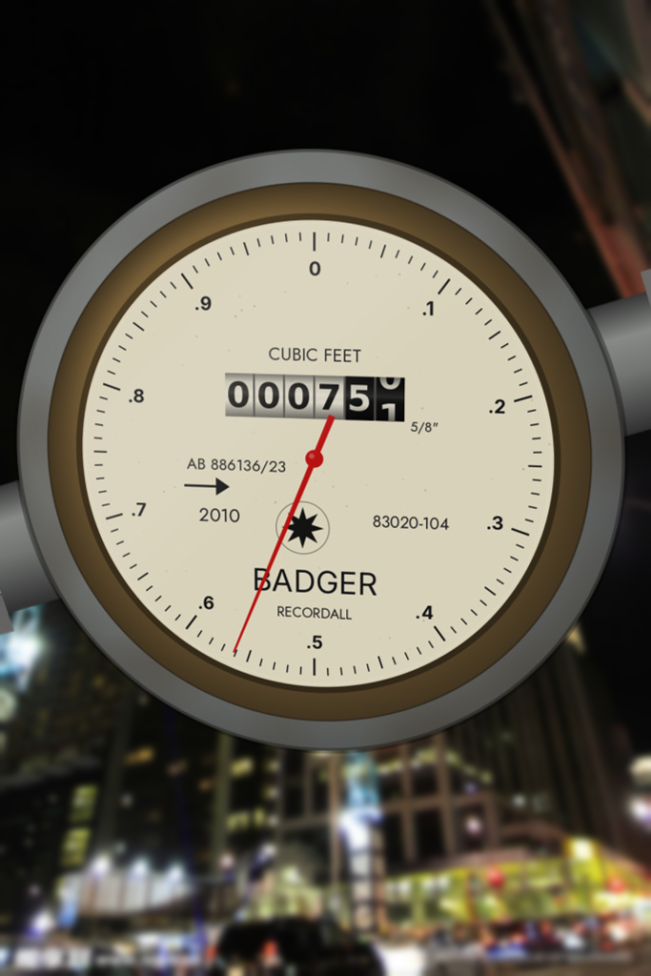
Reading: ft³ 750.56
